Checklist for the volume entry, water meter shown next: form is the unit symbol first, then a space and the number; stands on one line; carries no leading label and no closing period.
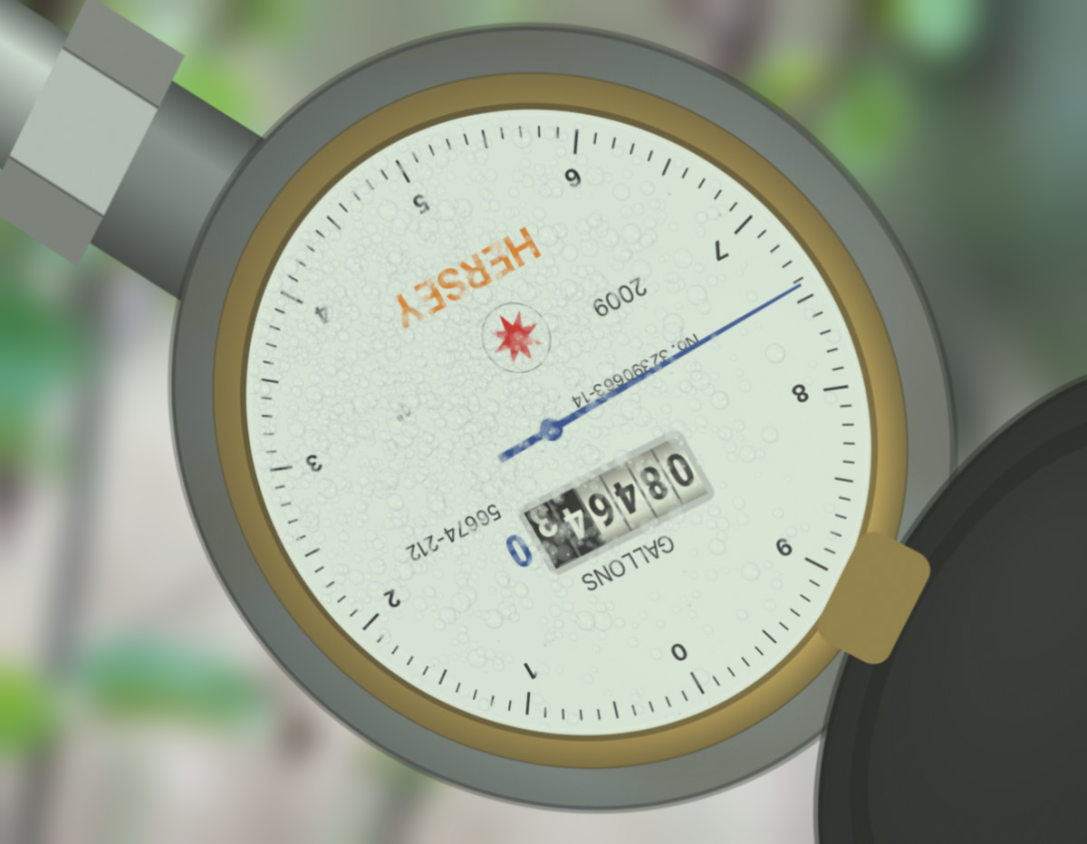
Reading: gal 846427.4
